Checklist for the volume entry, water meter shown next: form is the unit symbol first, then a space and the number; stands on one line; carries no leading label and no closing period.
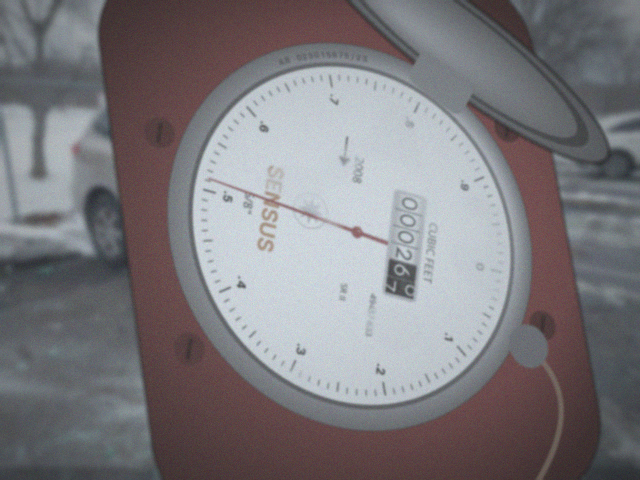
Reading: ft³ 266.51
